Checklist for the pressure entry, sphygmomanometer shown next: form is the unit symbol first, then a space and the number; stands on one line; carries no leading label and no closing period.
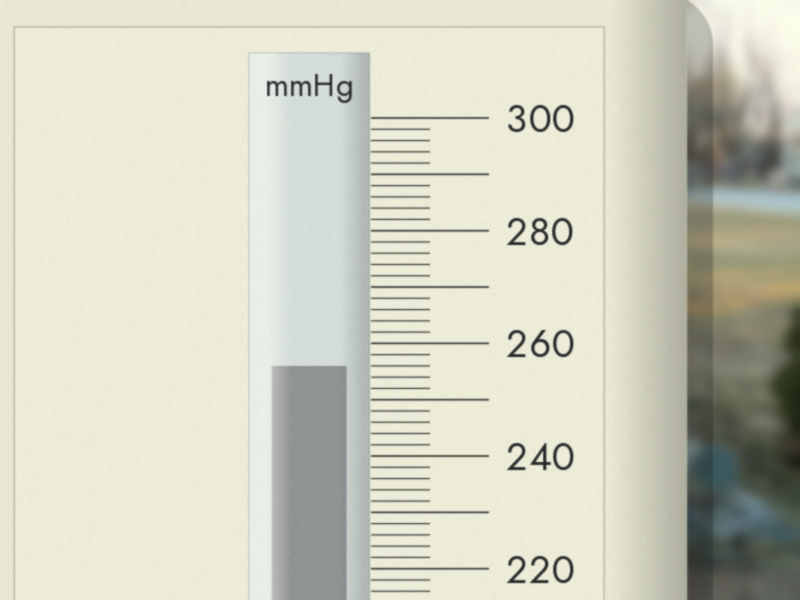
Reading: mmHg 256
